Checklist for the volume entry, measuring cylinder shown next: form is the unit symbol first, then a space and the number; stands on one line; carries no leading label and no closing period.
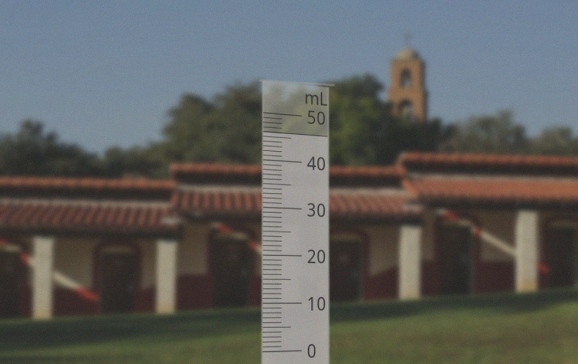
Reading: mL 46
